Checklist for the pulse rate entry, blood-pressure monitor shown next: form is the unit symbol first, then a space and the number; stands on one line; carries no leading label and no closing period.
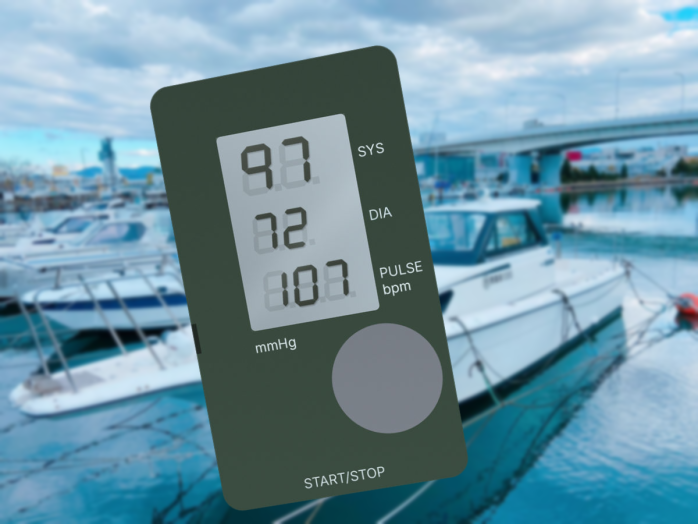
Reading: bpm 107
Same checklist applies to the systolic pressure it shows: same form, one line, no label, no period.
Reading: mmHg 97
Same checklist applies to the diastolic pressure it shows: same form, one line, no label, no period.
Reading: mmHg 72
